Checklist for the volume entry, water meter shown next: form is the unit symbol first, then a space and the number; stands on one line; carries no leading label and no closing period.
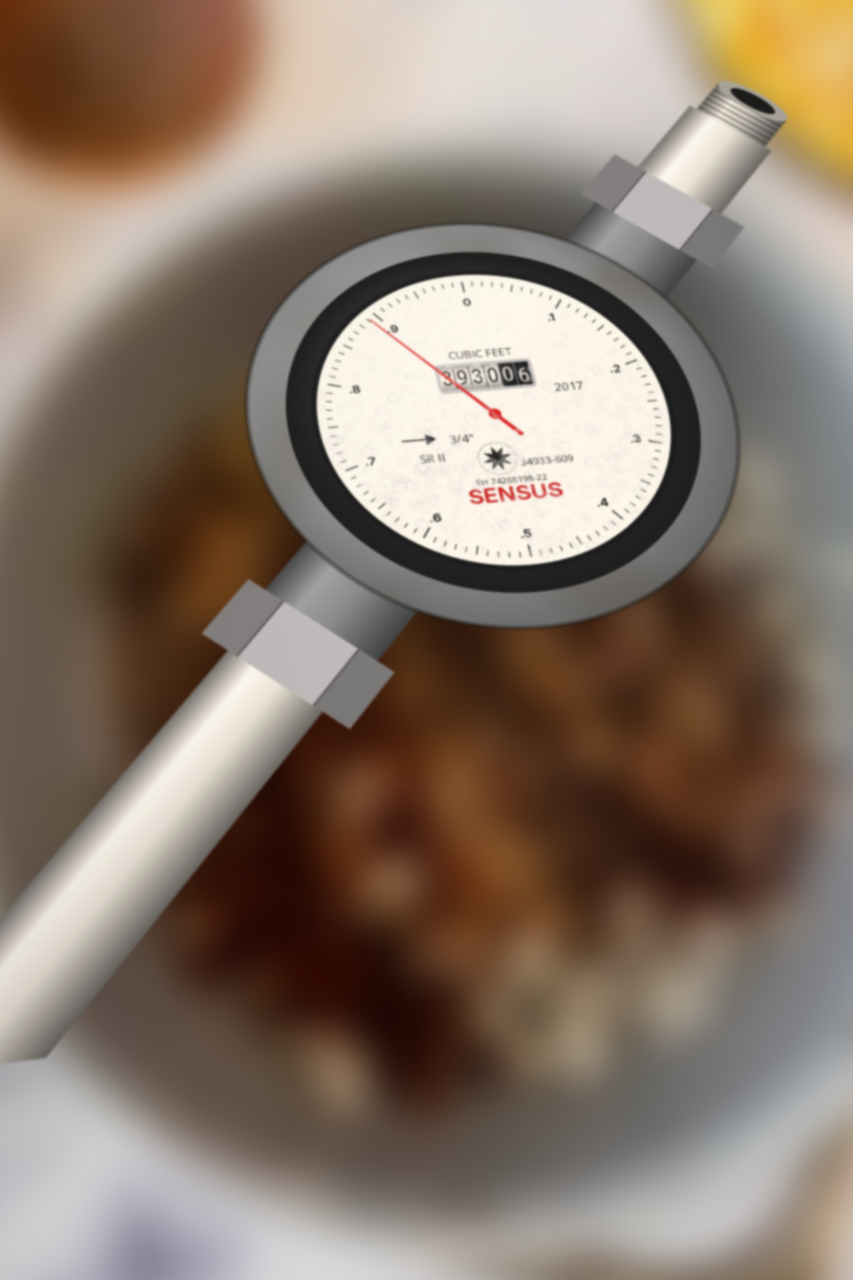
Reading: ft³ 393005.89
